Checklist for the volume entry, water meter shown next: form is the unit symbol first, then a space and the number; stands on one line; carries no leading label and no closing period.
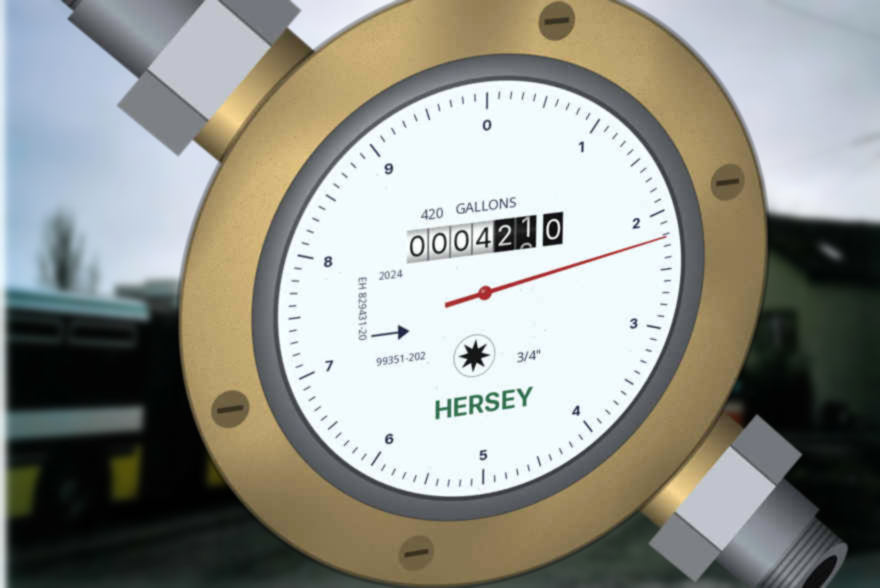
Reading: gal 4212.2
